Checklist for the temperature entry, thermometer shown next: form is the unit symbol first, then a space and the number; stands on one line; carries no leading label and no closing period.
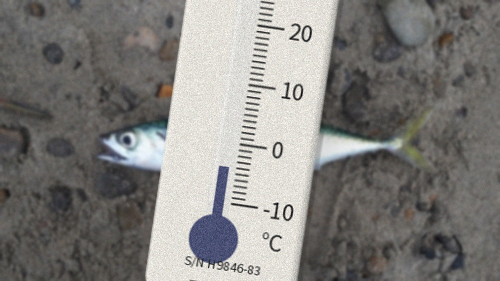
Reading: °C -4
